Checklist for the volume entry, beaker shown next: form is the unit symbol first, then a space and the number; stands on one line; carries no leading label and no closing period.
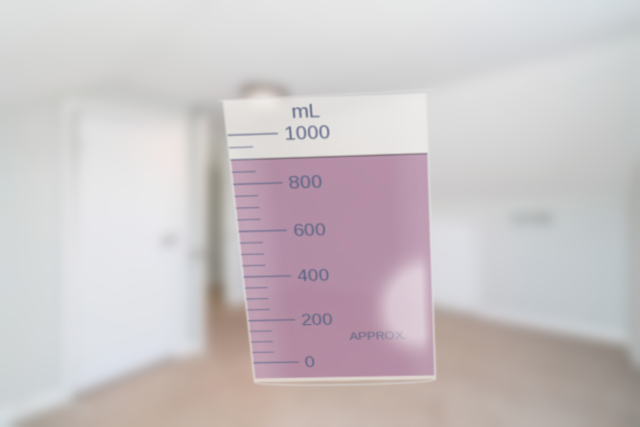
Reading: mL 900
